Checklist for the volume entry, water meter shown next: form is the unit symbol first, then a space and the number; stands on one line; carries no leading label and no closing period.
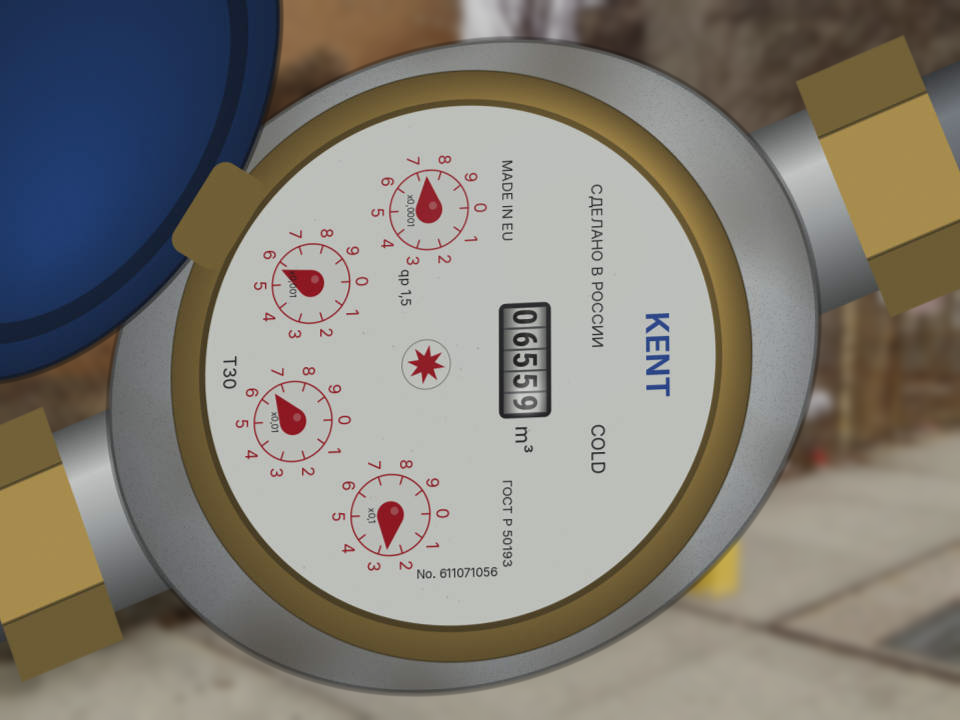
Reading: m³ 6559.2657
